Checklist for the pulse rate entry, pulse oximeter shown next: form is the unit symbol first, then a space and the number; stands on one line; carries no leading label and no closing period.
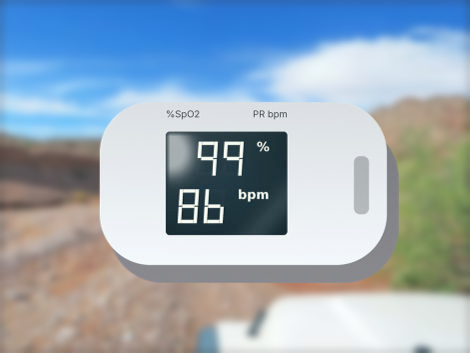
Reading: bpm 86
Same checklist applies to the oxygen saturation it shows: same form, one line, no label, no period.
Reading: % 99
